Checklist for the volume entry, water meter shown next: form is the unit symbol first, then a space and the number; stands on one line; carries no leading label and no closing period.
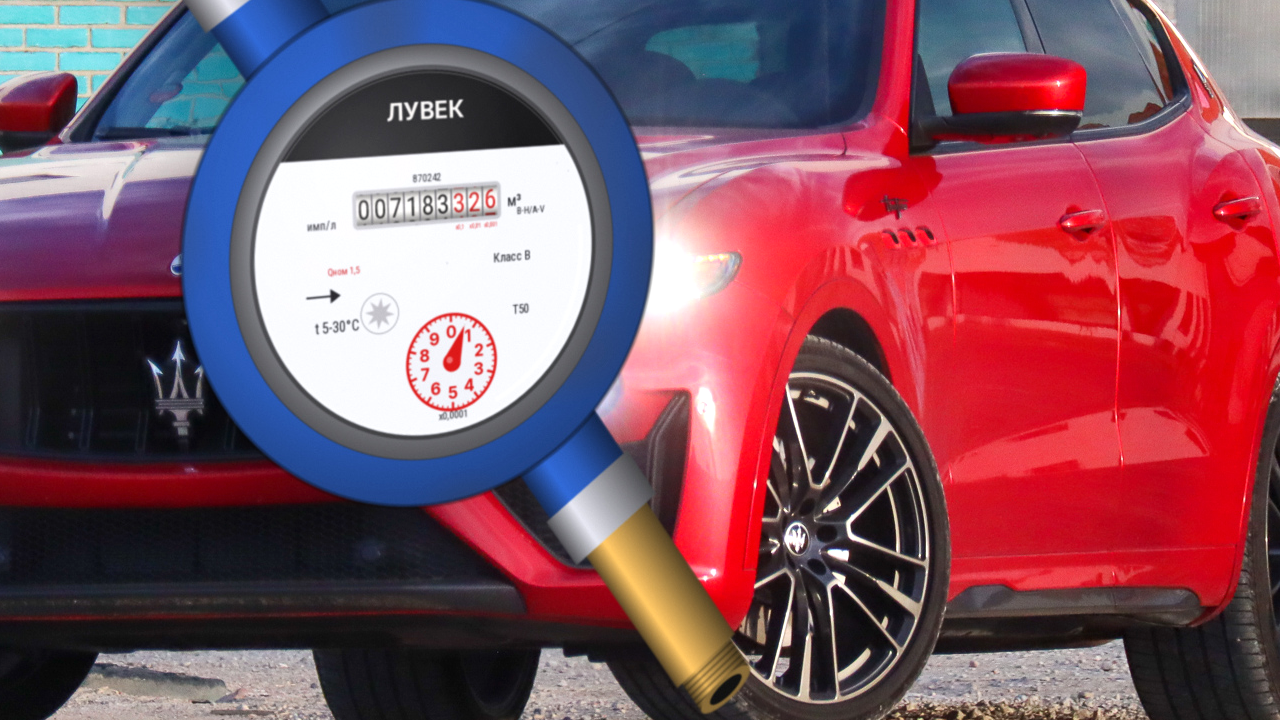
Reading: m³ 7183.3260
